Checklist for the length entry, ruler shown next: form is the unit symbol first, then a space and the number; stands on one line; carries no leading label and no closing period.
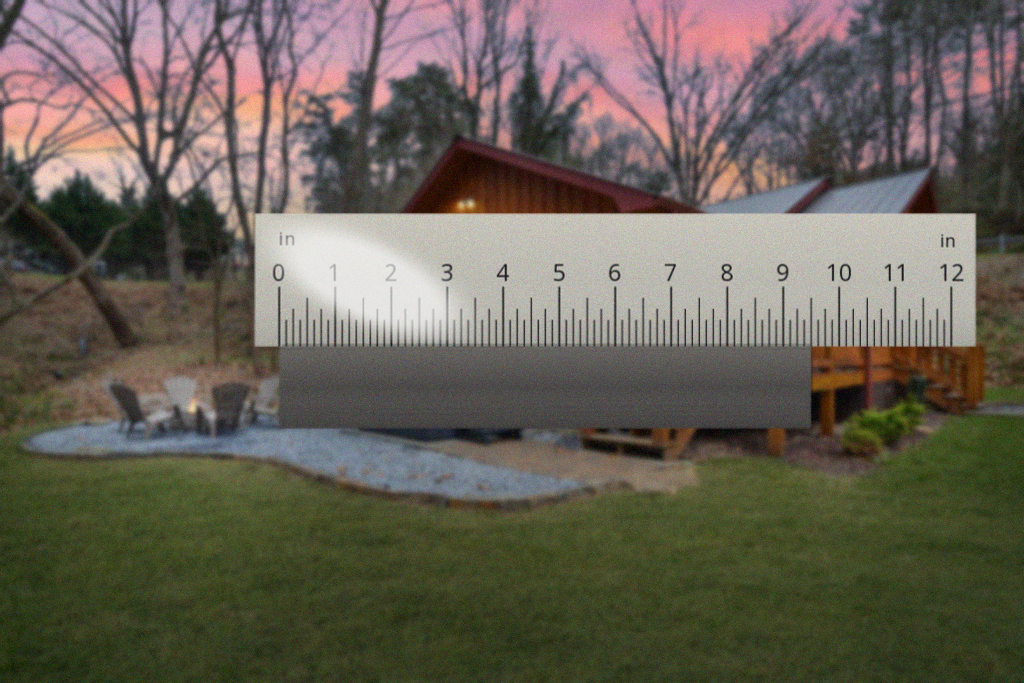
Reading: in 9.5
